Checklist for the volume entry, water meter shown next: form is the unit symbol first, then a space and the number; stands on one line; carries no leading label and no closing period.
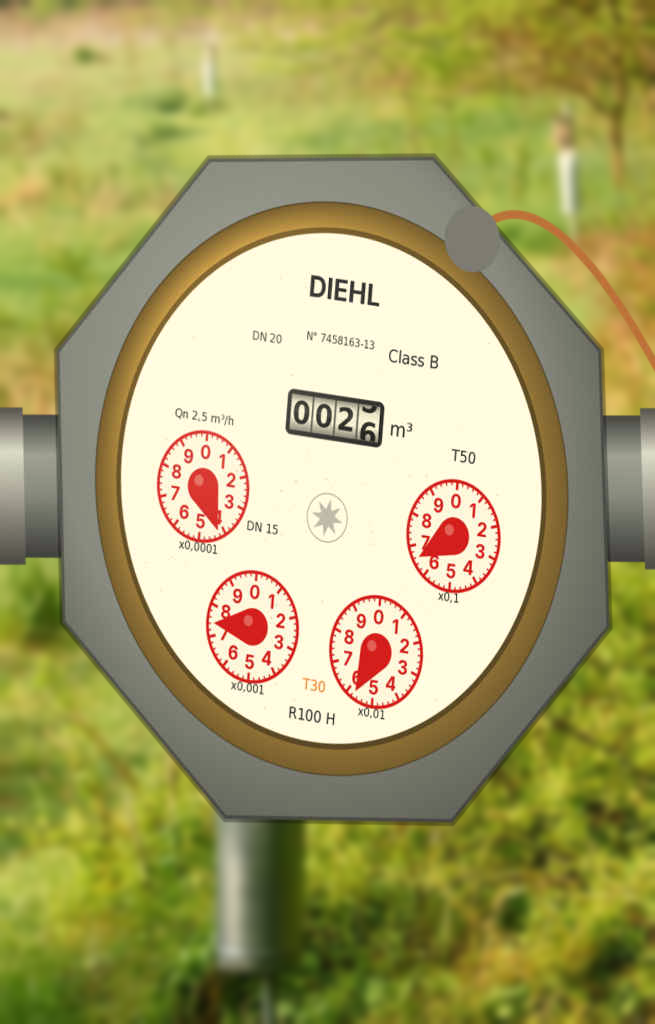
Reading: m³ 25.6574
